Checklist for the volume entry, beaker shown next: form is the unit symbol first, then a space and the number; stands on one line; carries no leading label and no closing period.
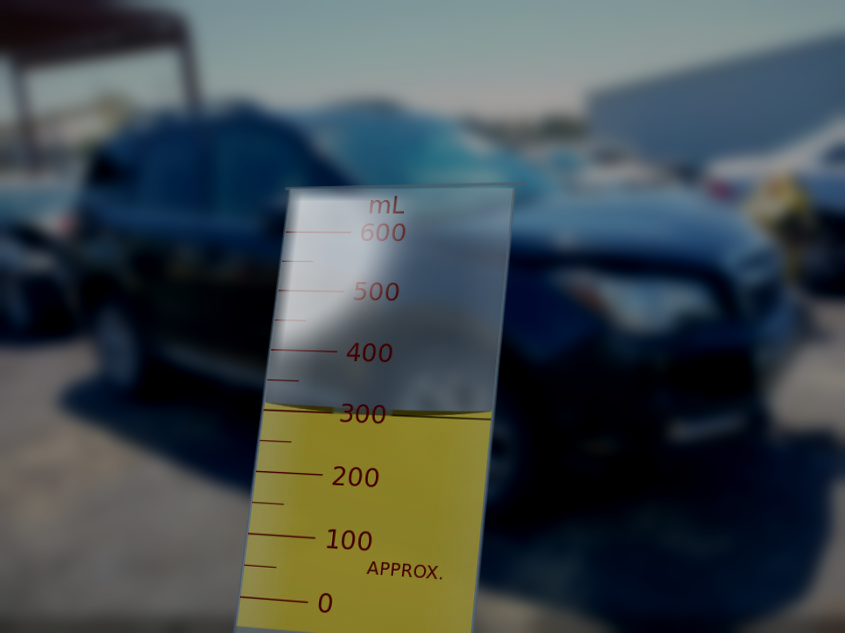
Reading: mL 300
